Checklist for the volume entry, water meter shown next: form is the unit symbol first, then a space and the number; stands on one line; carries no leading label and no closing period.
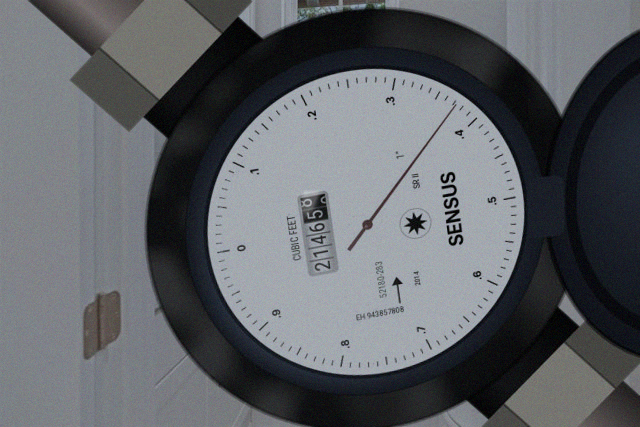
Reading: ft³ 214658.37
